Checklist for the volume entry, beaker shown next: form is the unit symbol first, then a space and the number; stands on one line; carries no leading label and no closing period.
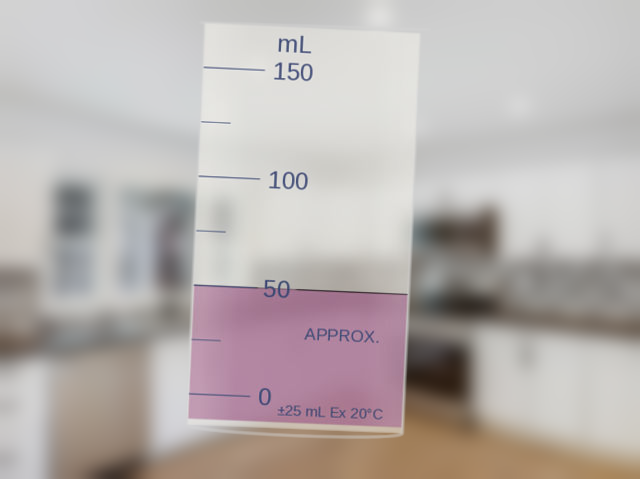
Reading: mL 50
